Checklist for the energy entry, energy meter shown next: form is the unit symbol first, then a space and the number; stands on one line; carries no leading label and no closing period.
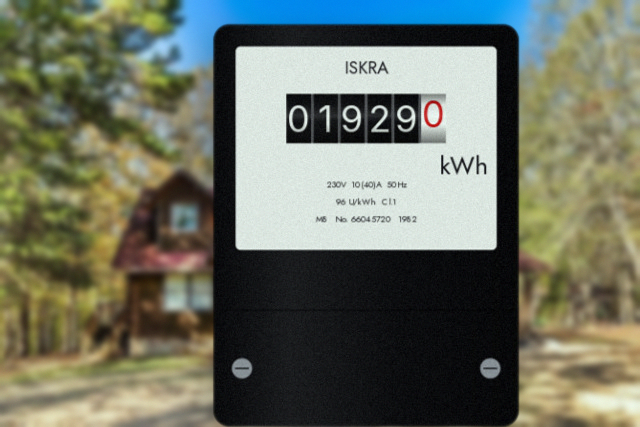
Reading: kWh 1929.0
